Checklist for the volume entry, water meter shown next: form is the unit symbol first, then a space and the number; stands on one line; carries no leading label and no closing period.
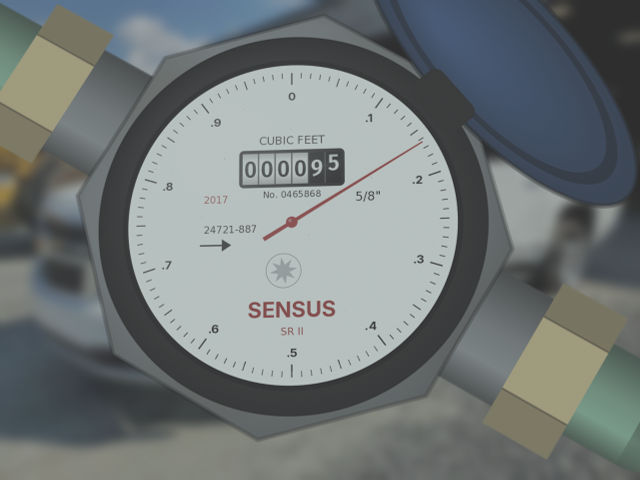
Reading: ft³ 95.16
